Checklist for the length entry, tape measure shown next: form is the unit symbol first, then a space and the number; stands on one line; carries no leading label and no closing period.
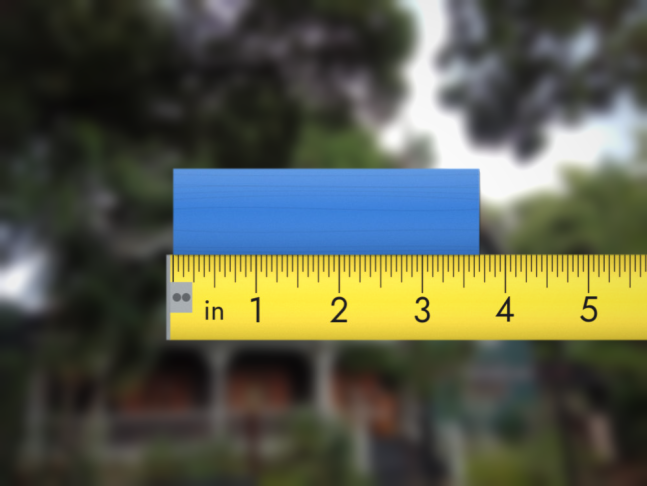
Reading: in 3.6875
